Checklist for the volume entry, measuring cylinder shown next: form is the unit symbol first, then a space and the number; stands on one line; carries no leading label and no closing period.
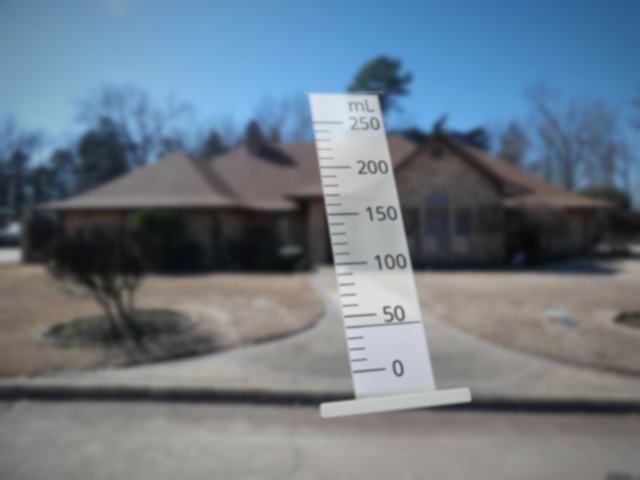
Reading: mL 40
